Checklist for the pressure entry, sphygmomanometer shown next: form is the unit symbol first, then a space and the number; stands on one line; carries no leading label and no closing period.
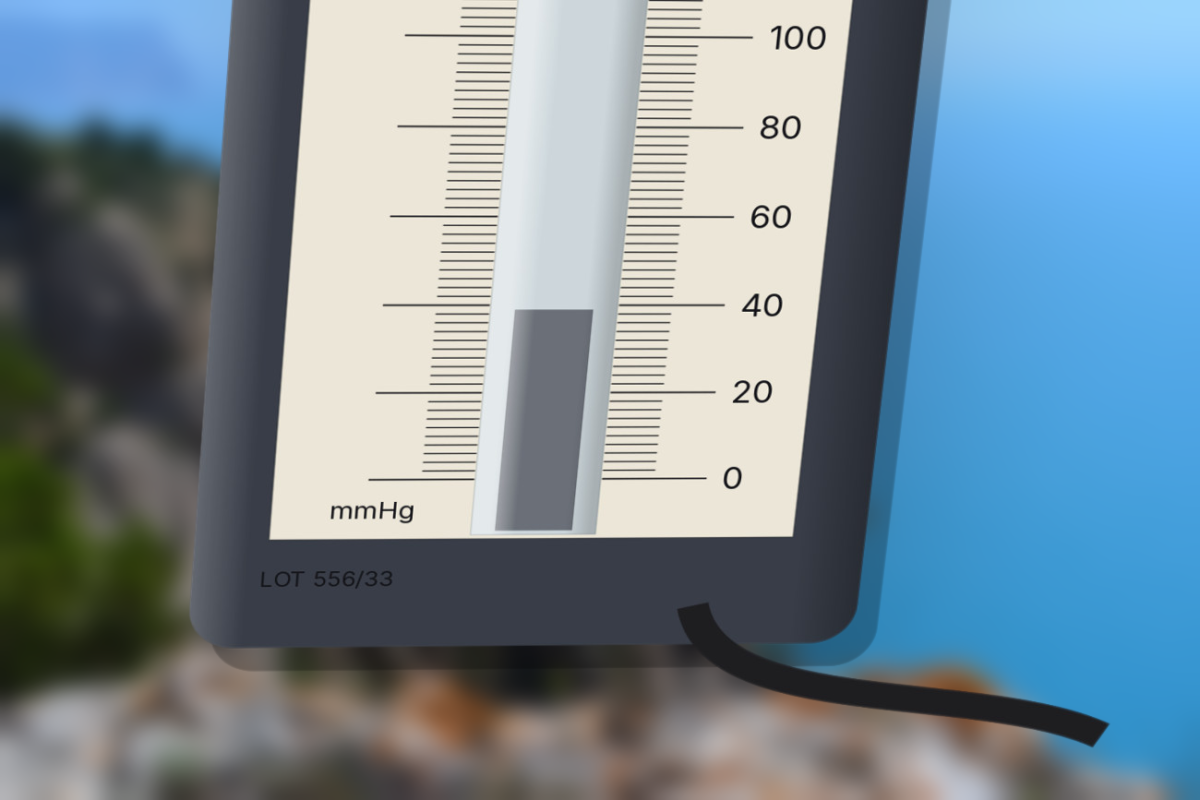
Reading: mmHg 39
